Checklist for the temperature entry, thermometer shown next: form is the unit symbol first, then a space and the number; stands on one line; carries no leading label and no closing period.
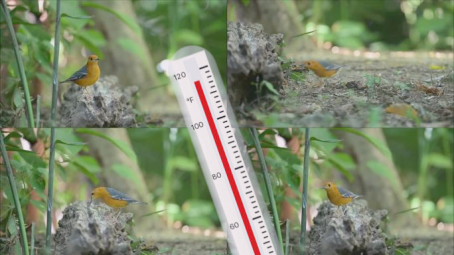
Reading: °F 116
